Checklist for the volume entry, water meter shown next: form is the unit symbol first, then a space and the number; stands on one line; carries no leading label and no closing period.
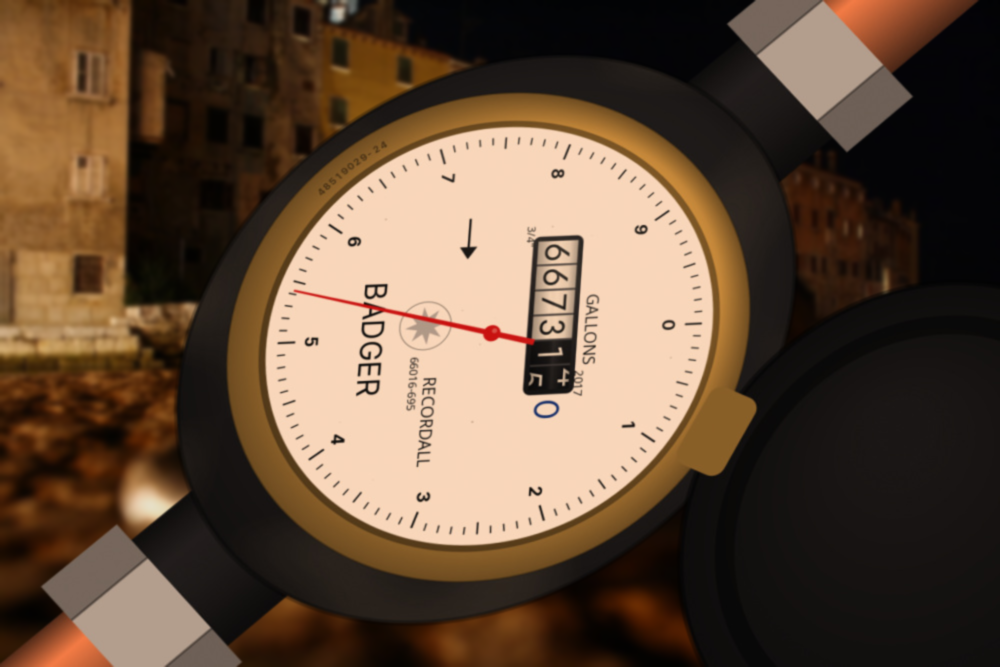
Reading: gal 6673145.4
